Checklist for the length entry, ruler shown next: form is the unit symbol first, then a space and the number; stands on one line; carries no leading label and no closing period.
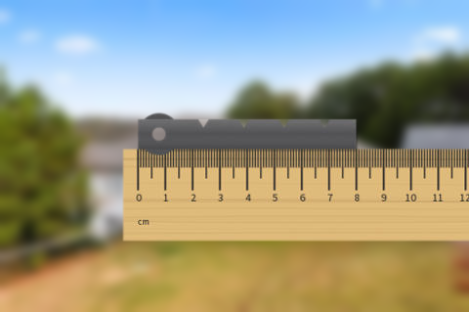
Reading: cm 8
